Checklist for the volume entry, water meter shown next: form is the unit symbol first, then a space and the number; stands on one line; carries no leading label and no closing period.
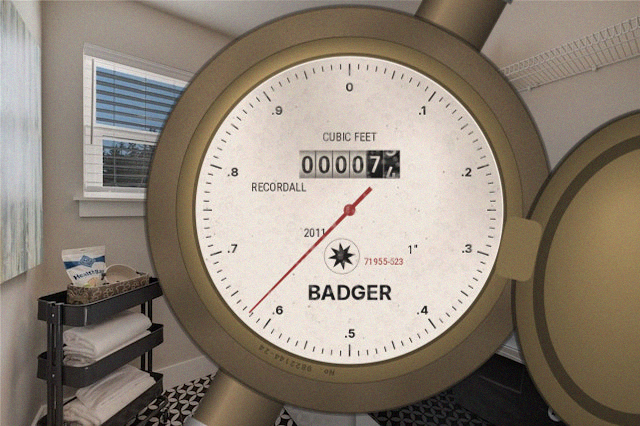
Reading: ft³ 73.62
